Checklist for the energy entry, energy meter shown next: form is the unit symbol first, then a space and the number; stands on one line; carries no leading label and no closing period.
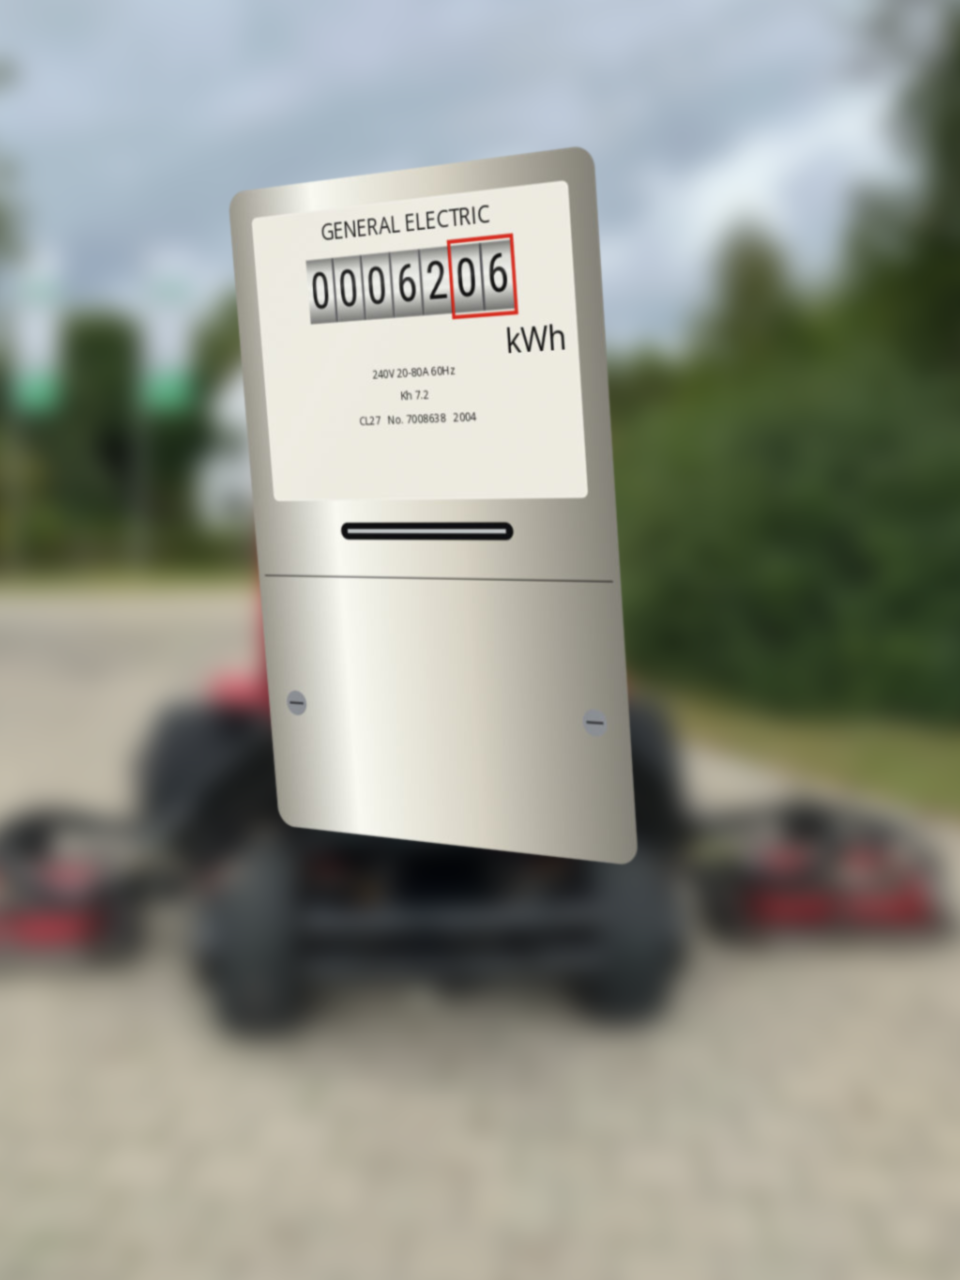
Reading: kWh 62.06
